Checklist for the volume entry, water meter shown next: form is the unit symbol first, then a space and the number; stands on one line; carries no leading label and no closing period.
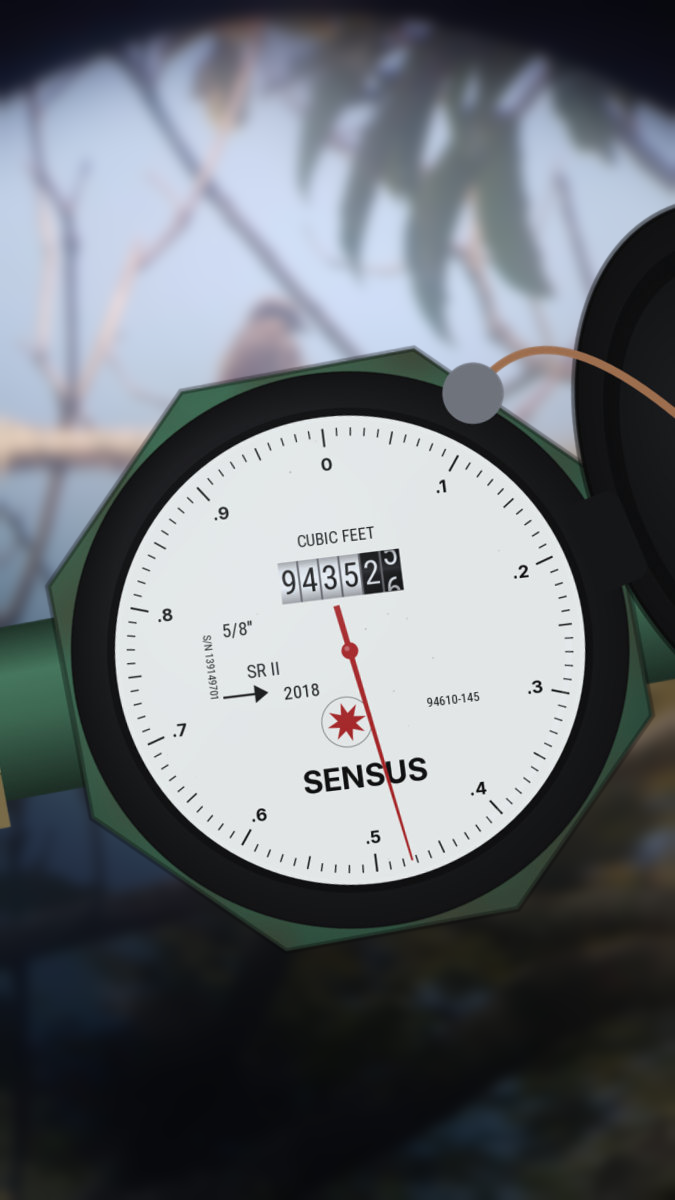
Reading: ft³ 943525.47
